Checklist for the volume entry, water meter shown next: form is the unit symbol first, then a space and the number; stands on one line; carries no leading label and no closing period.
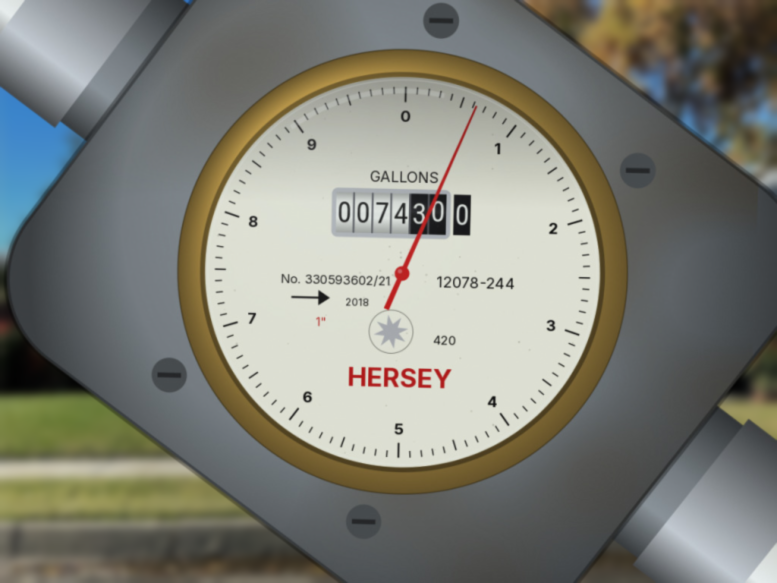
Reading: gal 74300.6
